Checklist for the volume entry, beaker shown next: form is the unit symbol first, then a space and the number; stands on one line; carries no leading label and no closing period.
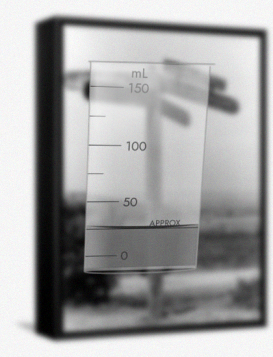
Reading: mL 25
